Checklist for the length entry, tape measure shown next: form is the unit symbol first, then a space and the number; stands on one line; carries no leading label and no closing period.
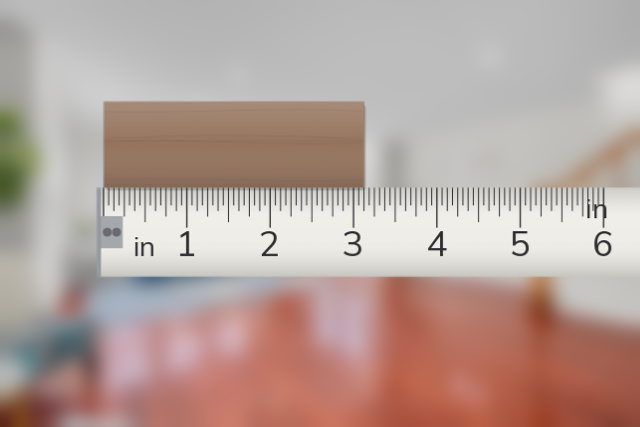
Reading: in 3.125
